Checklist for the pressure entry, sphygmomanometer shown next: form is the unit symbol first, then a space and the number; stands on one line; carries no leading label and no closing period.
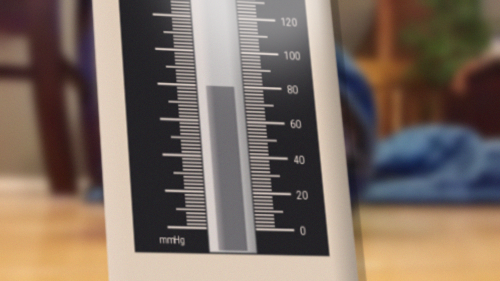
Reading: mmHg 80
